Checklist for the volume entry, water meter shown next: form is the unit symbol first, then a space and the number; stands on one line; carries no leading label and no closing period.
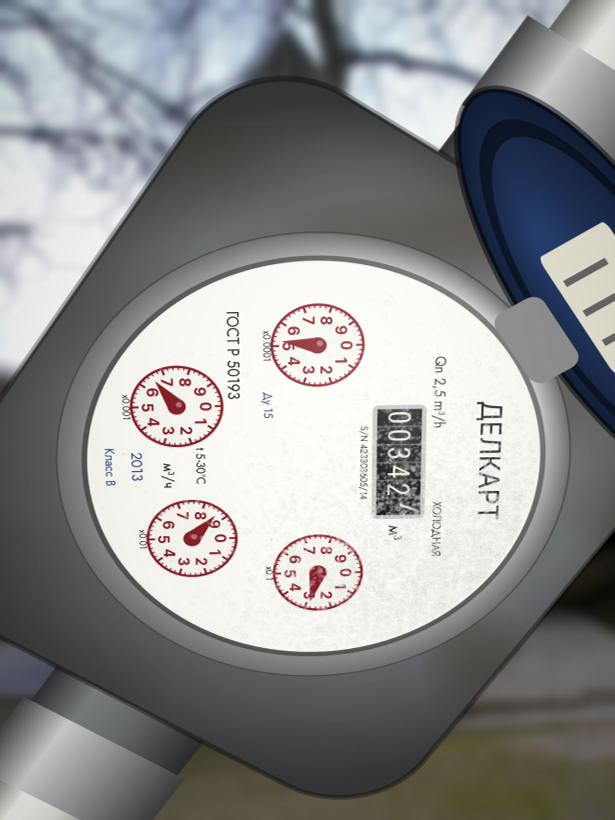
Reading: m³ 3427.2865
